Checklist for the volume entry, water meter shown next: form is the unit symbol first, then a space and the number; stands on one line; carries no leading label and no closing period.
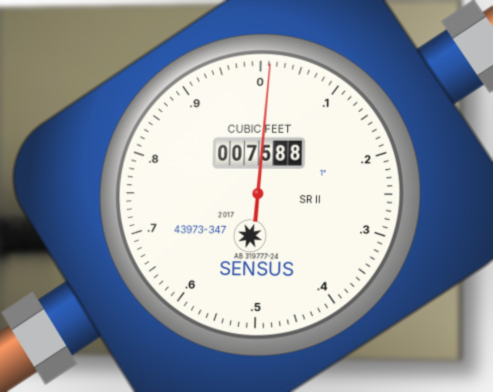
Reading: ft³ 7588.01
